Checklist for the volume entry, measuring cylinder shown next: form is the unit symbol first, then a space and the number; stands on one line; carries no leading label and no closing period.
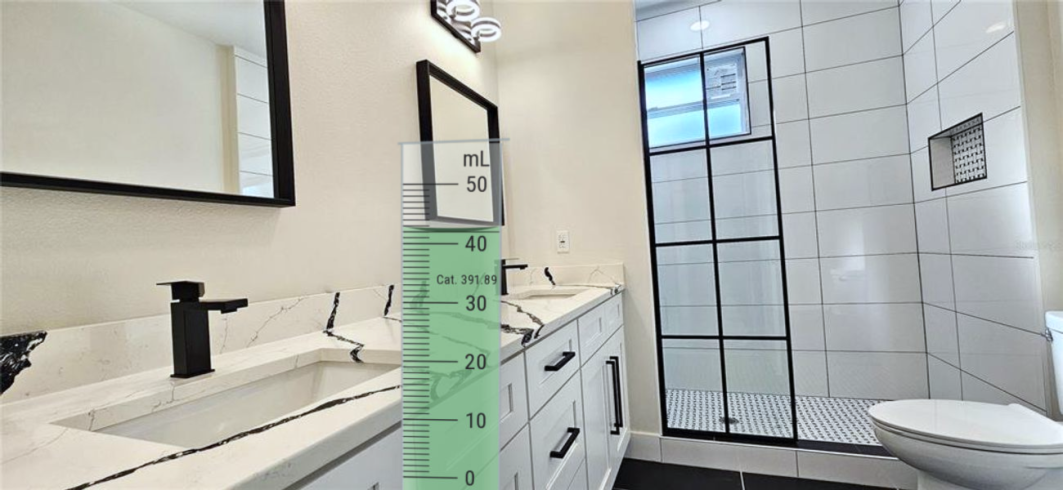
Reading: mL 42
